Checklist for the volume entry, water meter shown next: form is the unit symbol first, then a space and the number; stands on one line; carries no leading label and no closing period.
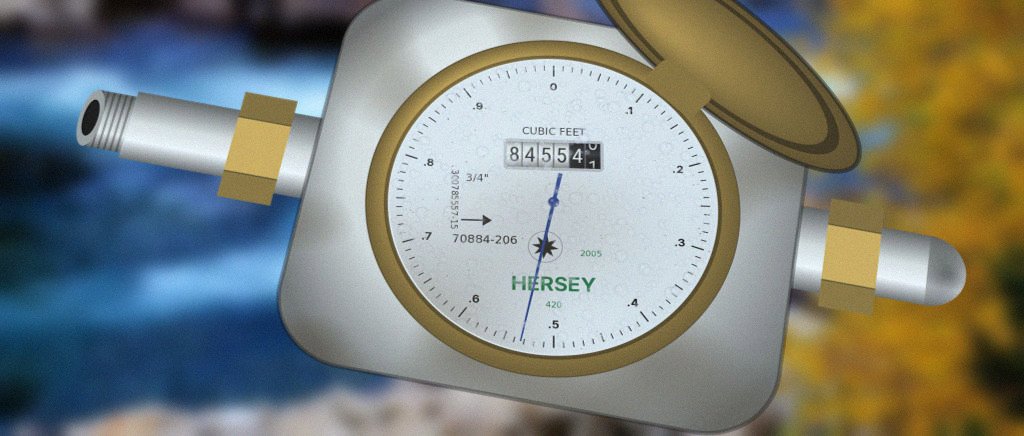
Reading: ft³ 845540.53
